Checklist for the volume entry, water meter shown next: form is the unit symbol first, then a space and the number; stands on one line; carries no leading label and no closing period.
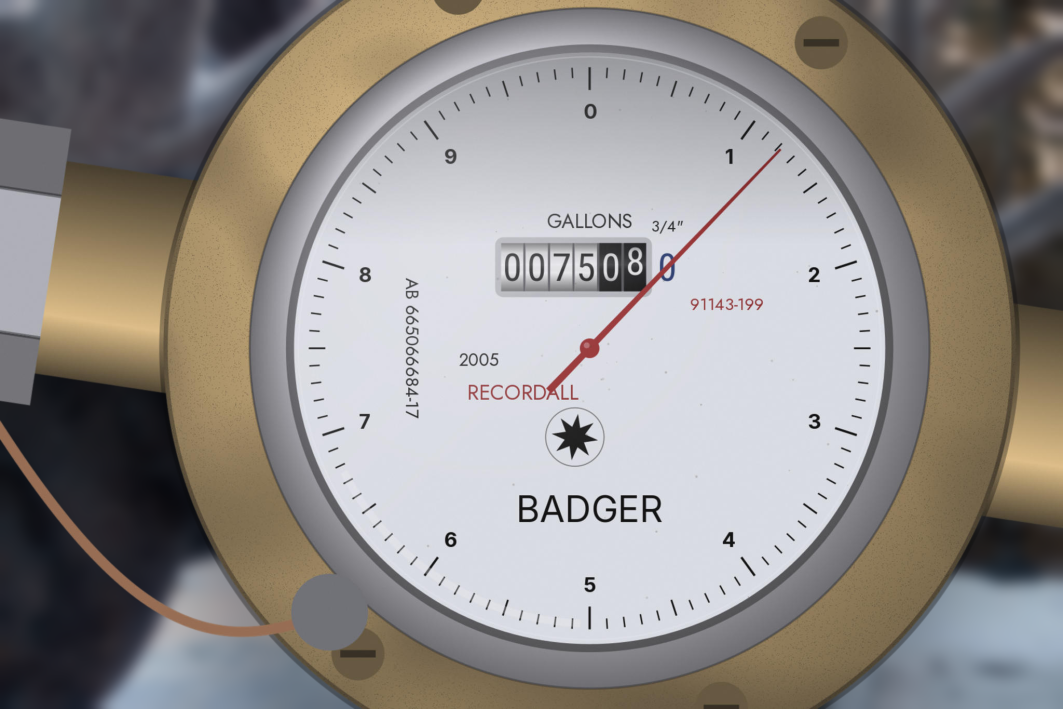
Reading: gal 75081.2
